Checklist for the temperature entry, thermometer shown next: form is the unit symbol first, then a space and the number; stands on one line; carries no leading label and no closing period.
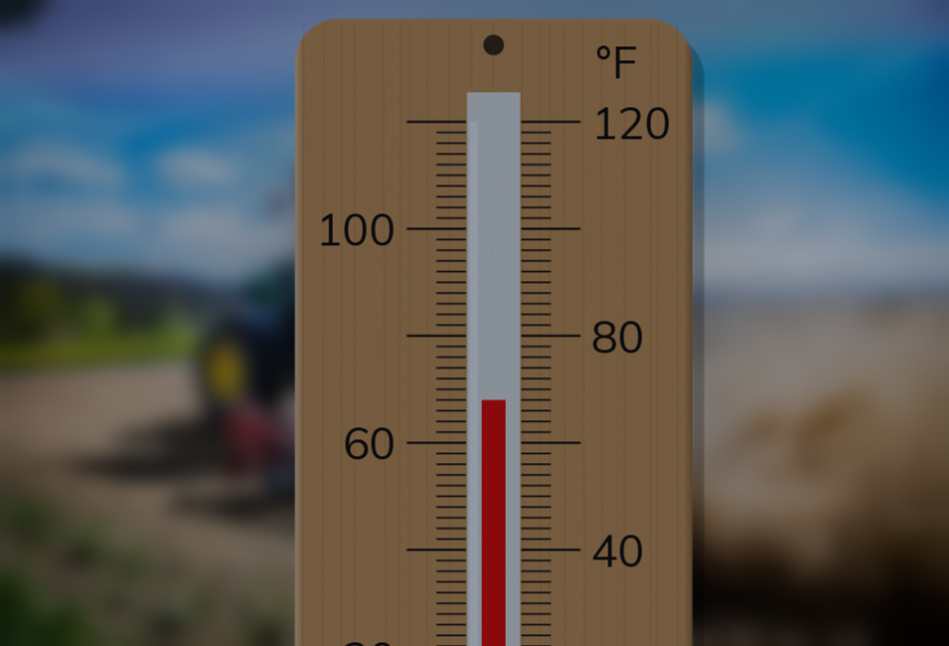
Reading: °F 68
